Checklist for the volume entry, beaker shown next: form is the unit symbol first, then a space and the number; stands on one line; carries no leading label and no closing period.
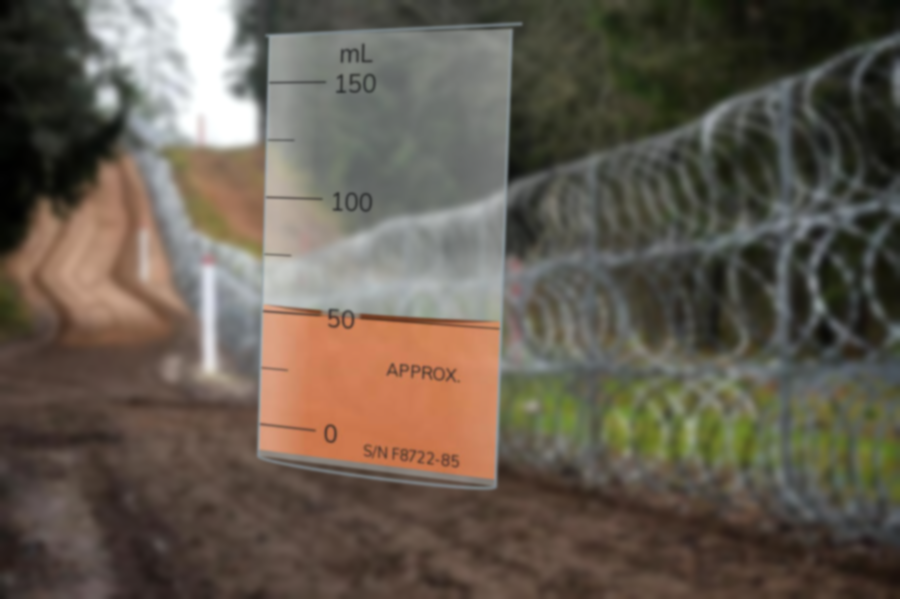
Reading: mL 50
